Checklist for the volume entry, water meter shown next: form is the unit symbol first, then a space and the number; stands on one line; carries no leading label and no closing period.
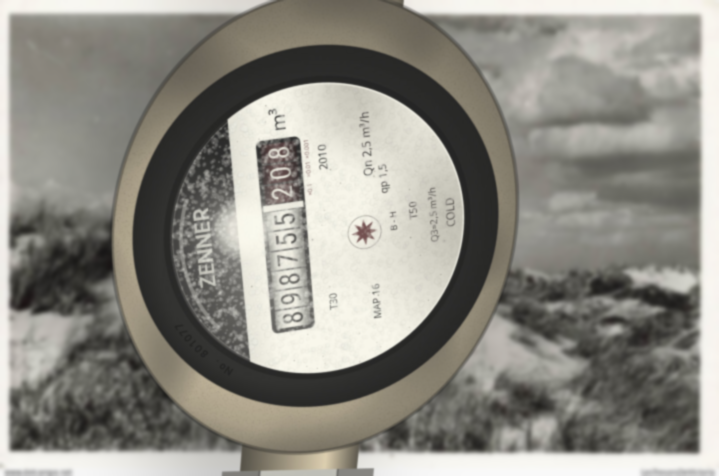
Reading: m³ 898755.208
